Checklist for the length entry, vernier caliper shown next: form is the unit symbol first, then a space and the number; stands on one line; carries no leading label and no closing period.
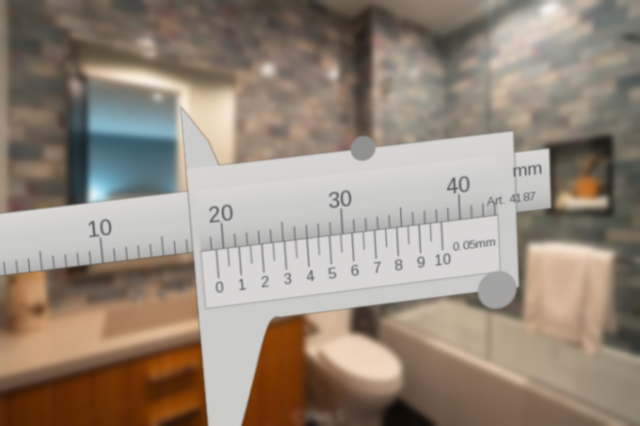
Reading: mm 19.4
